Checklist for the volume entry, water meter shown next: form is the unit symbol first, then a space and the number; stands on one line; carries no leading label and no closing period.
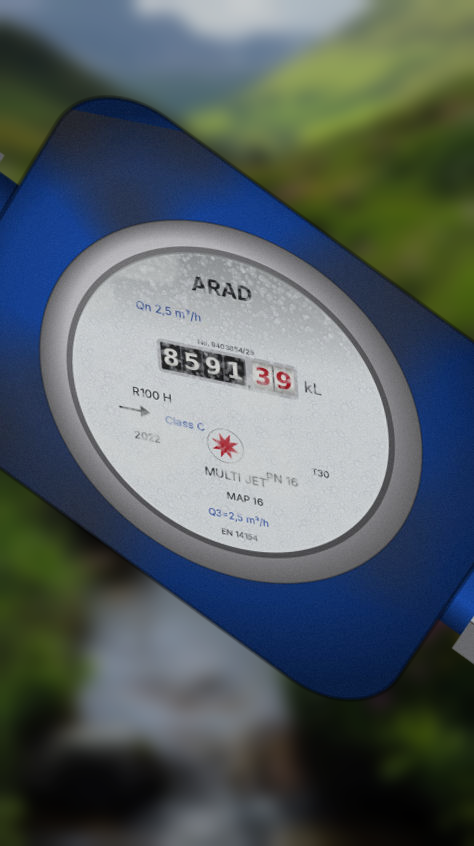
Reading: kL 8591.39
